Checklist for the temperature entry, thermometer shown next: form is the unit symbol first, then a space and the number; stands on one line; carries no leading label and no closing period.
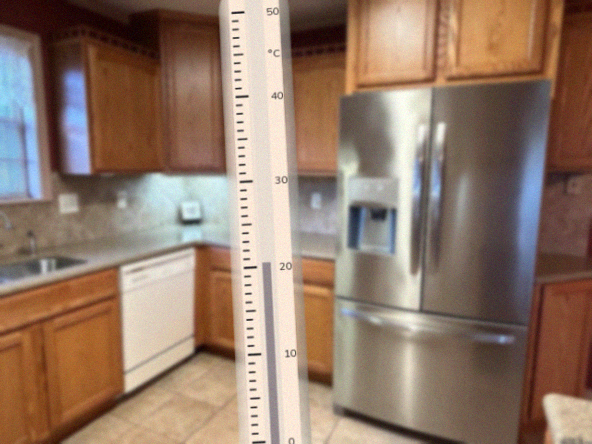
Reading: °C 20.5
